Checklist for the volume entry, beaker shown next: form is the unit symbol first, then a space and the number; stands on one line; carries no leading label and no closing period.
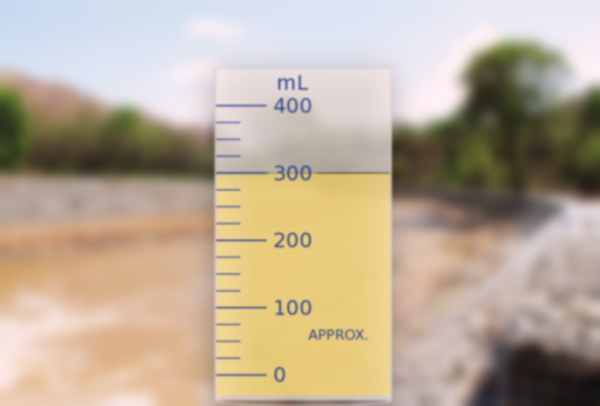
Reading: mL 300
